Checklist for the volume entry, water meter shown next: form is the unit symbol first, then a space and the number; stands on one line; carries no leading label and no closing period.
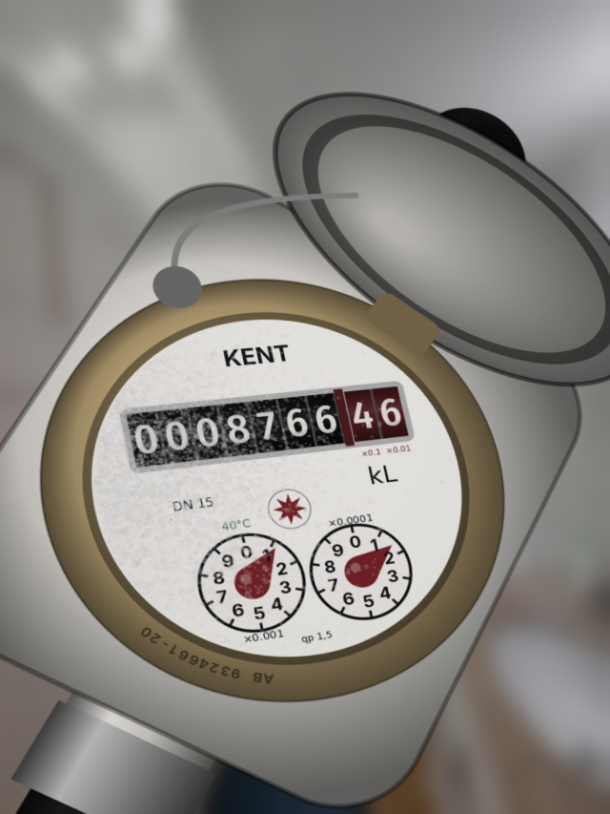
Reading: kL 8766.4611
